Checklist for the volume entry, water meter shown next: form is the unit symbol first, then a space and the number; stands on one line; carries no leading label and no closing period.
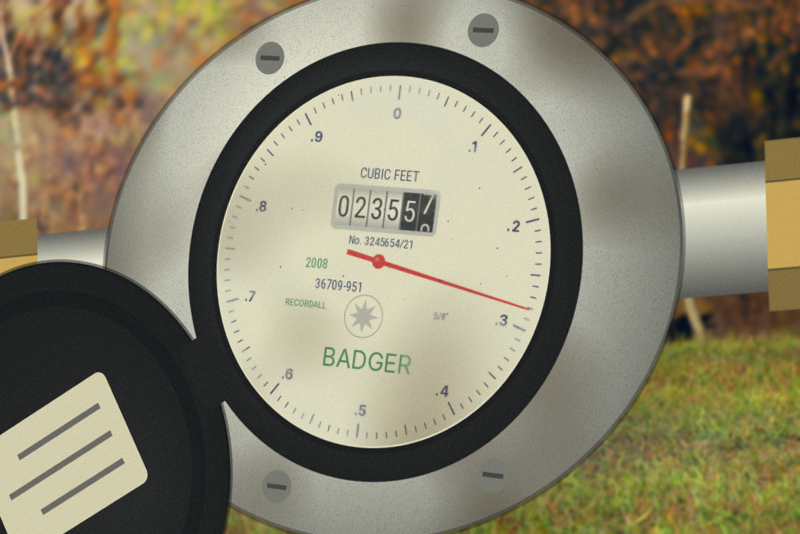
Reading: ft³ 23557.28
